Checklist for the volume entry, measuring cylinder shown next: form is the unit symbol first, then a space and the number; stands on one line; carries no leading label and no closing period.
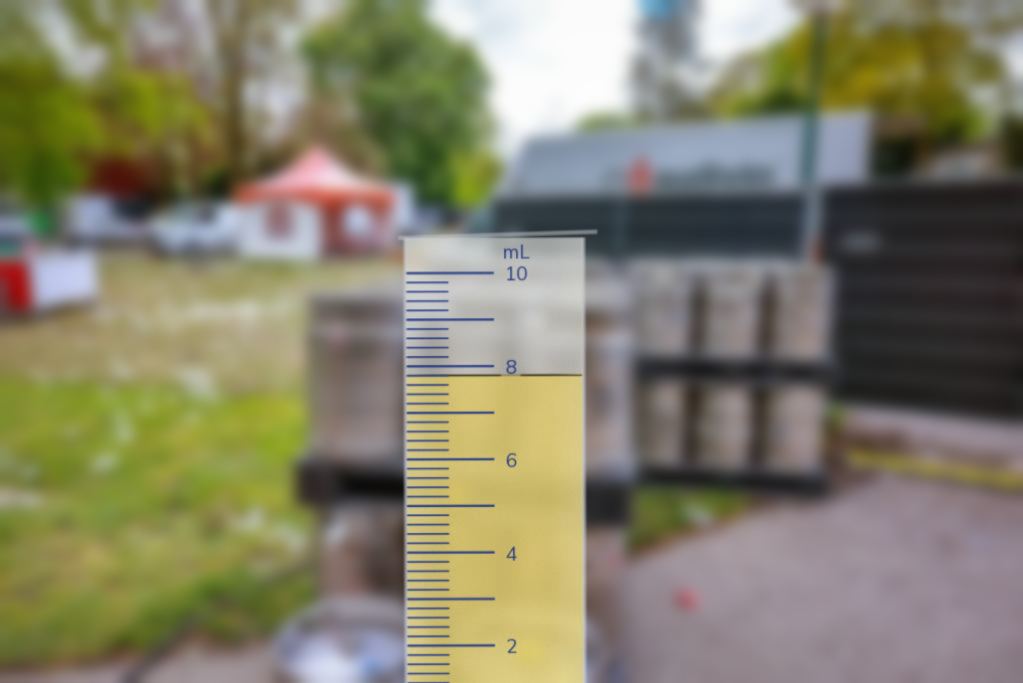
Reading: mL 7.8
